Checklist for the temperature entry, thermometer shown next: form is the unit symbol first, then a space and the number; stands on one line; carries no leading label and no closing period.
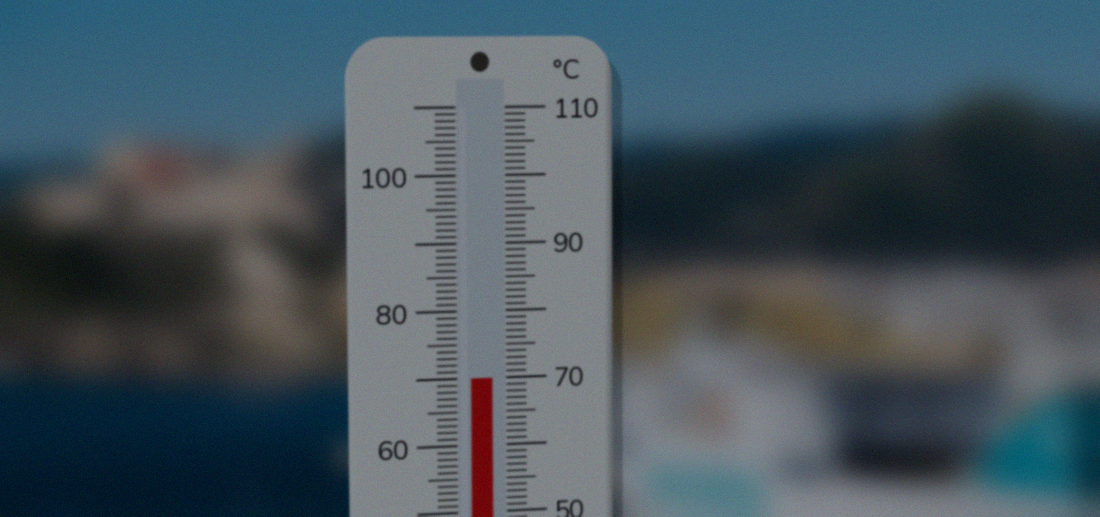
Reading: °C 70
